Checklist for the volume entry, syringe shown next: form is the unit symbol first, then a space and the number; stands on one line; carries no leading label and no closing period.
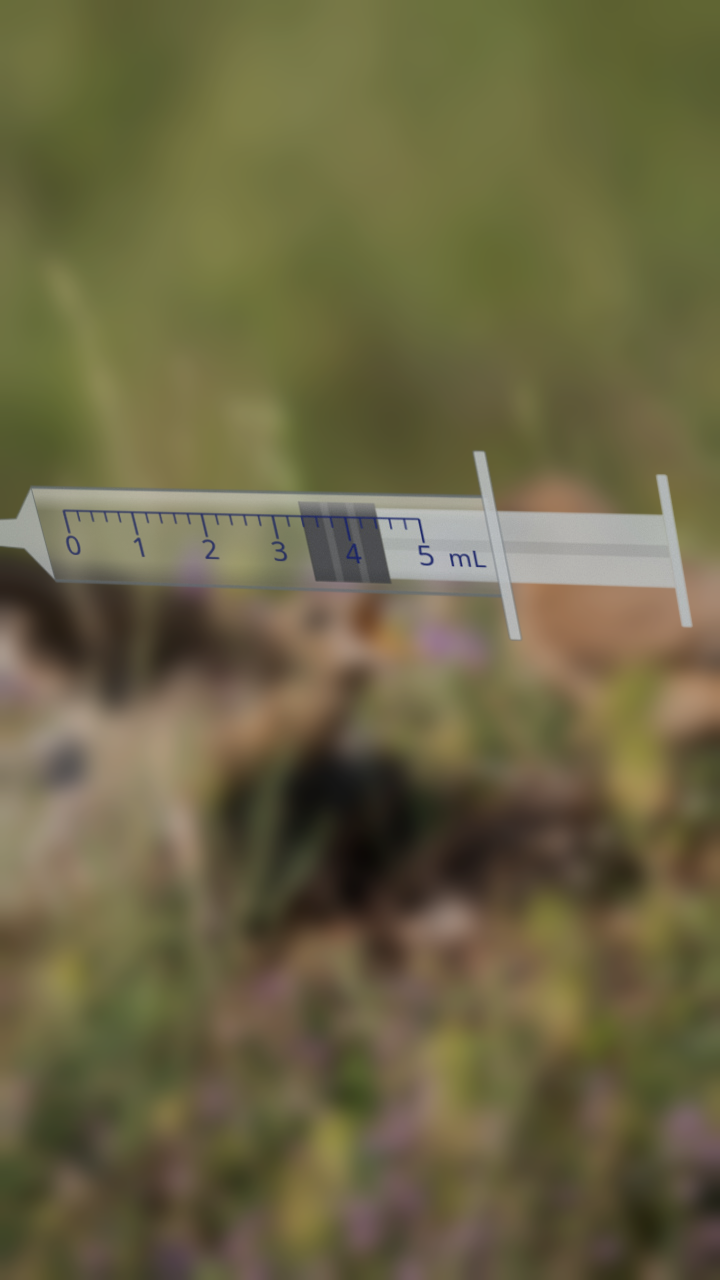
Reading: mL 3.4
